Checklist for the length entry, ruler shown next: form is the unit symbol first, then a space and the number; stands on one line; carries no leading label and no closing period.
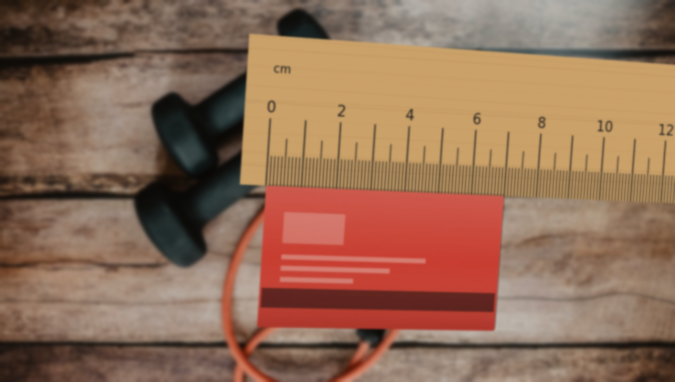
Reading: cm 7
